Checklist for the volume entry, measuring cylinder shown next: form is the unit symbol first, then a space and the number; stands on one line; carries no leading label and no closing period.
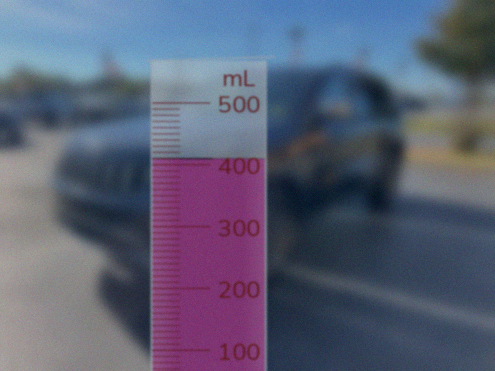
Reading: mL 410
